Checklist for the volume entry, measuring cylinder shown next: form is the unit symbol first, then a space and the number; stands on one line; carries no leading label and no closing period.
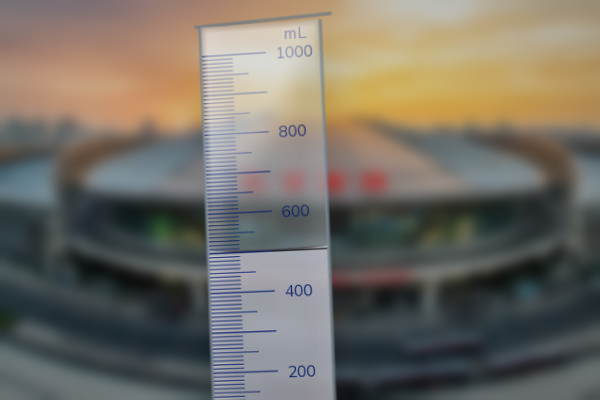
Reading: mL 500
